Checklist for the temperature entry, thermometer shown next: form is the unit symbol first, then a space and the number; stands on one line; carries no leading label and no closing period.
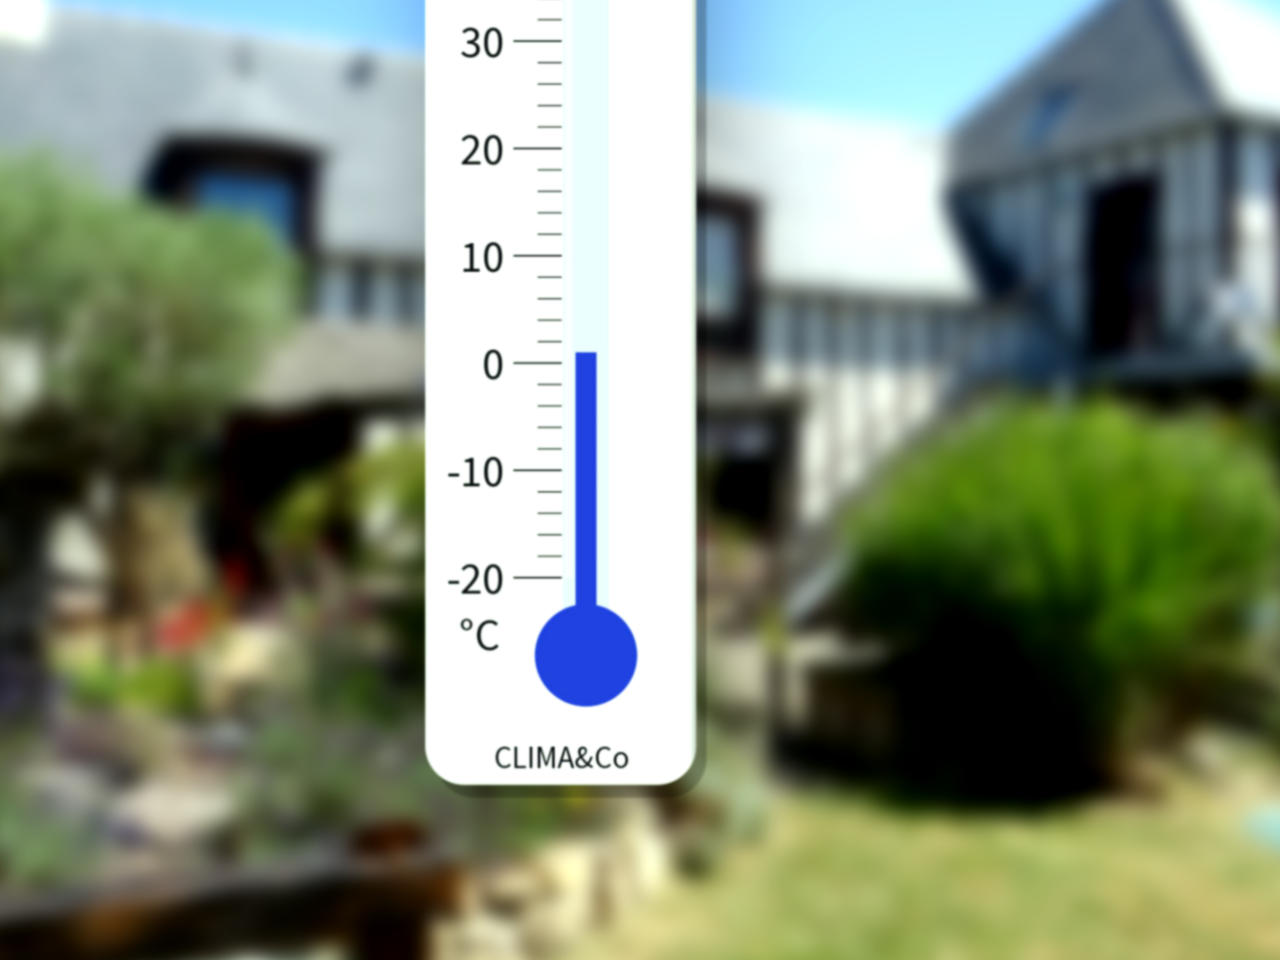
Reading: °C 1
